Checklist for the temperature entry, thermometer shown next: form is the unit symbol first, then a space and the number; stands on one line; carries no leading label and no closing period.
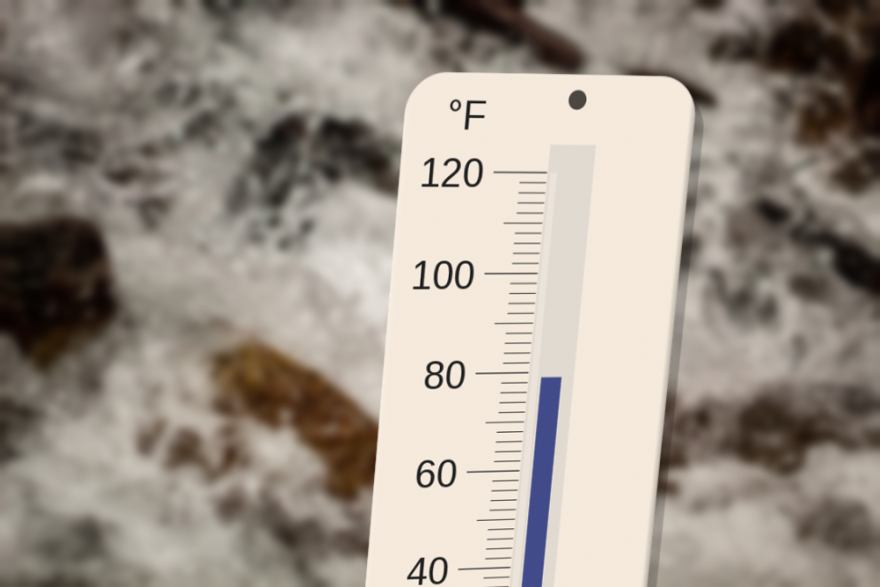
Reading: °F 79
